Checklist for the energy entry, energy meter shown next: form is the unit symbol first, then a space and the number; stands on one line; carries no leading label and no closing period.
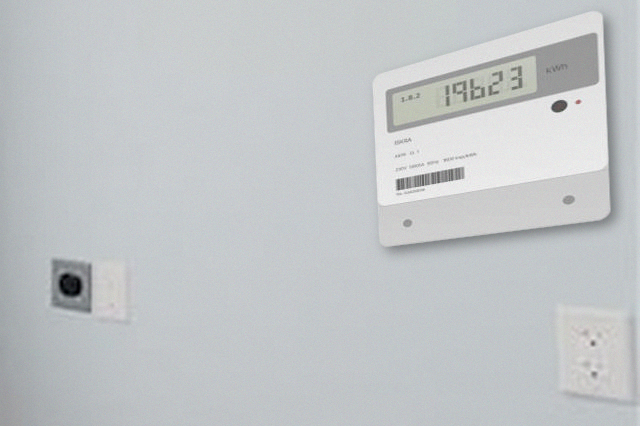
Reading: kWh 19623
